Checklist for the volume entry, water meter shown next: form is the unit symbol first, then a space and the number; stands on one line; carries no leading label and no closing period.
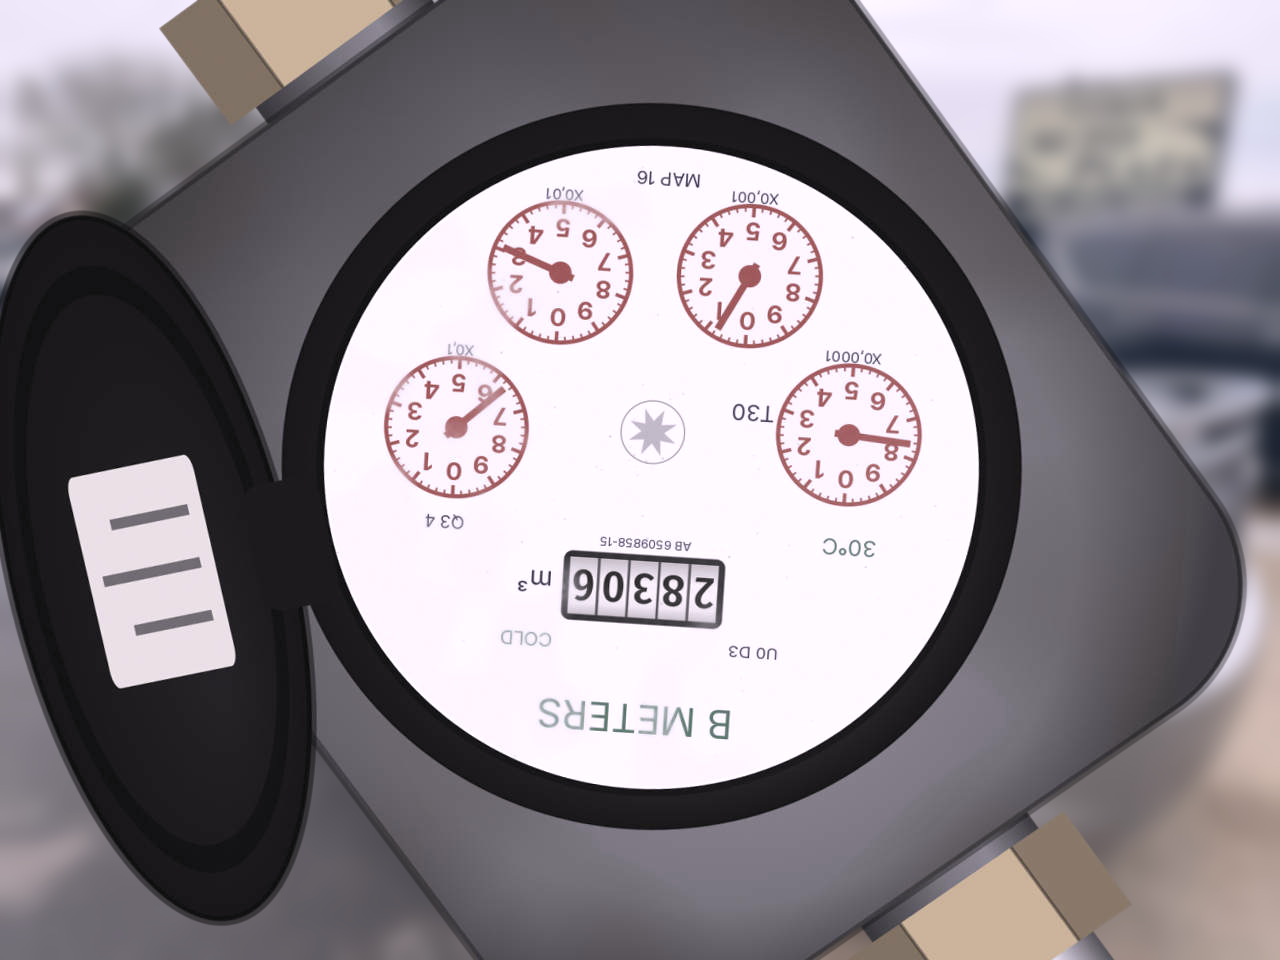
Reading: m³ 28306.6307
